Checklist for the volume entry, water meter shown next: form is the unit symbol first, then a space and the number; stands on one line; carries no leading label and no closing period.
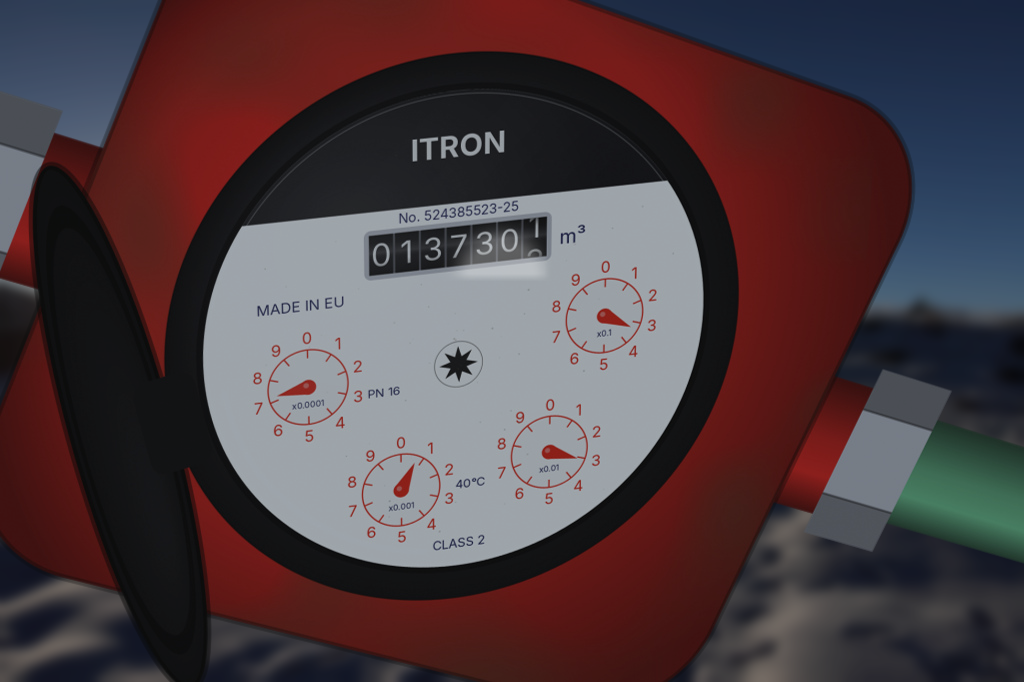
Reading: m³ 137301.3307
